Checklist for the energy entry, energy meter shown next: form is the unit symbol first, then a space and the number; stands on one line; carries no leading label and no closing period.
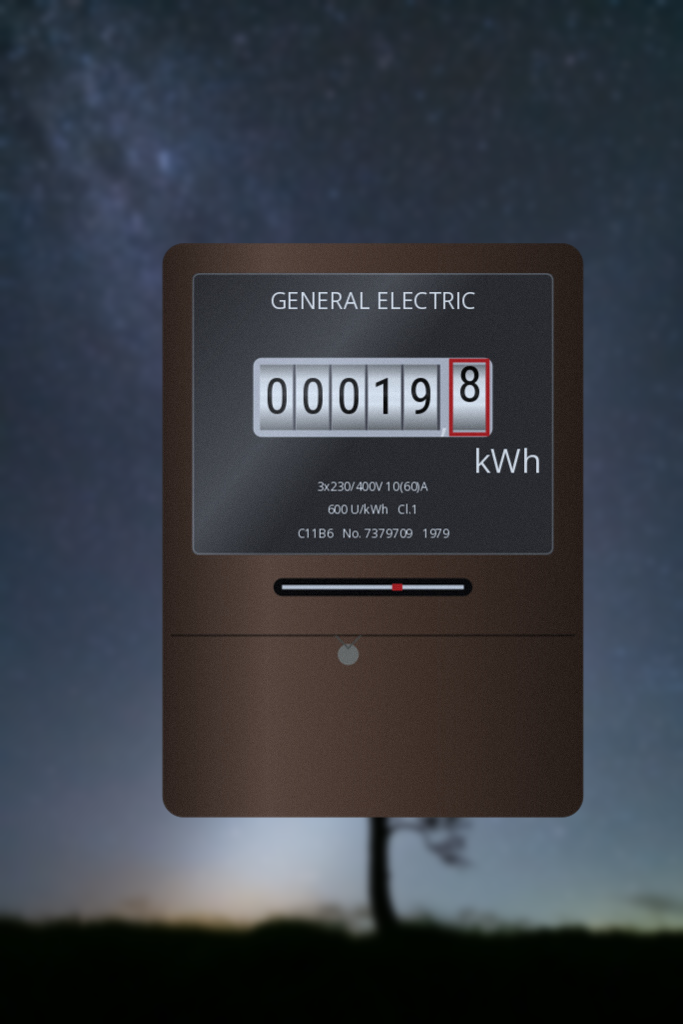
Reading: kWh 19.8
